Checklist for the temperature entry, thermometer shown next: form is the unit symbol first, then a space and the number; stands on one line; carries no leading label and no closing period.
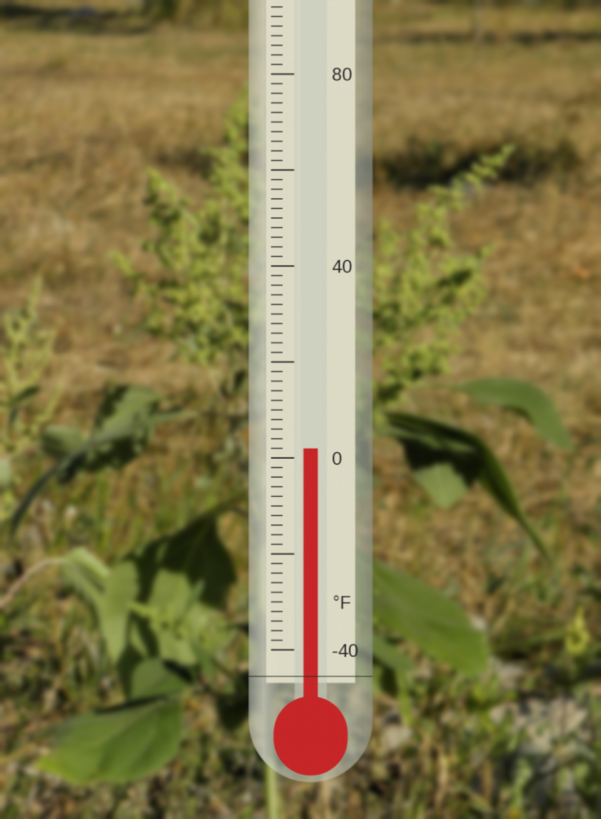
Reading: °F 2
